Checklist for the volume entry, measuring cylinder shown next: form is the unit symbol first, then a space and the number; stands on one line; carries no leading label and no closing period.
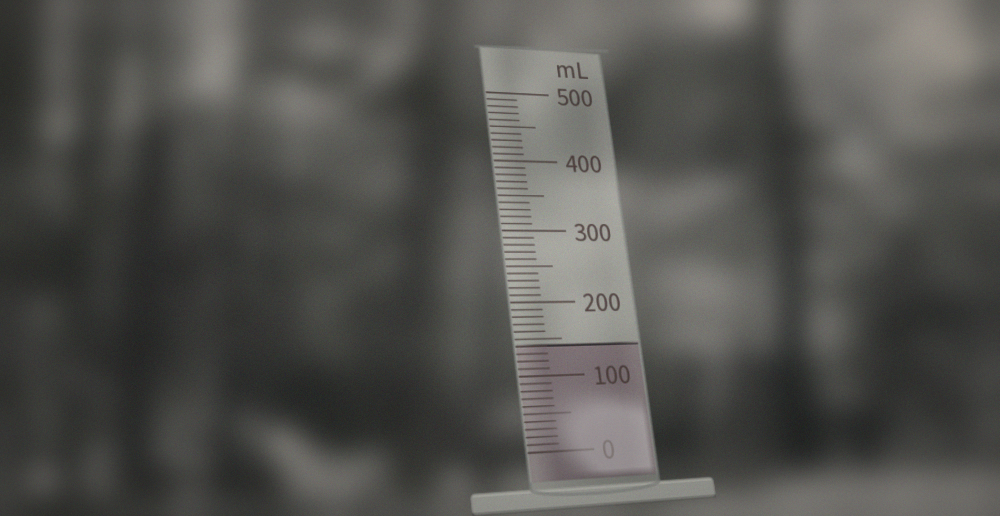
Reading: mL 140
